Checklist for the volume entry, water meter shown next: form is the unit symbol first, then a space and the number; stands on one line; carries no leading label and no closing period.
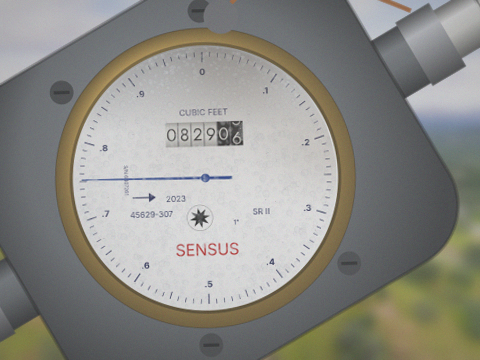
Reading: ft³ 82905.75
